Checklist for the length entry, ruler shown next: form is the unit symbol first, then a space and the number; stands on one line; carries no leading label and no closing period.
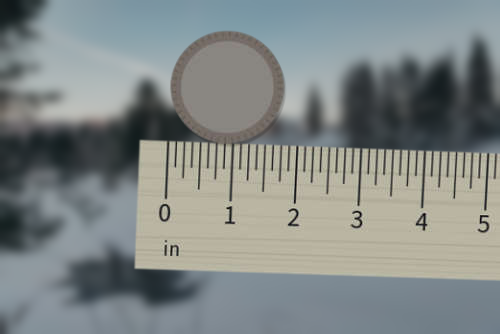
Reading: in 1.75
